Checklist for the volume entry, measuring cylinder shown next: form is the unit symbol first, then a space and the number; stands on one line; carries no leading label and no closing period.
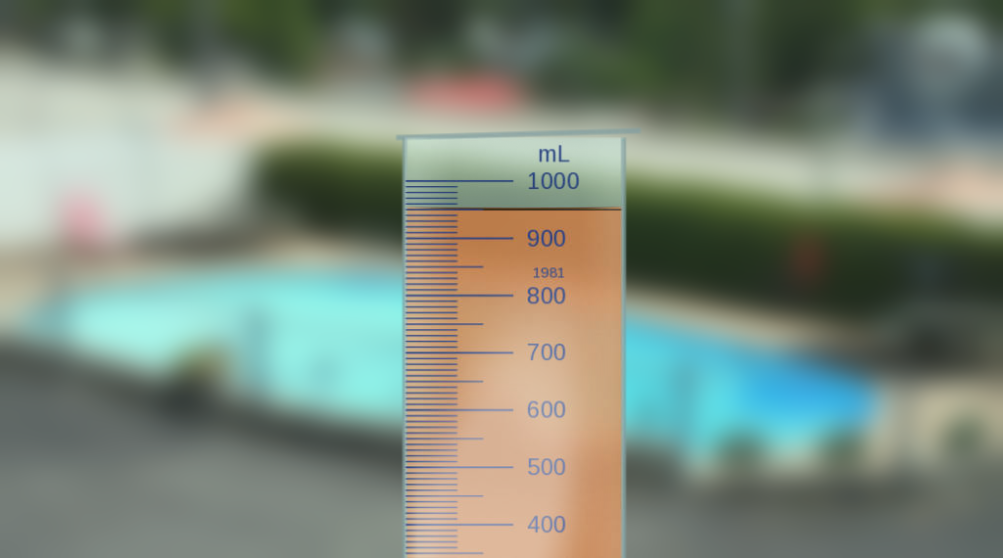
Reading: mL 950
